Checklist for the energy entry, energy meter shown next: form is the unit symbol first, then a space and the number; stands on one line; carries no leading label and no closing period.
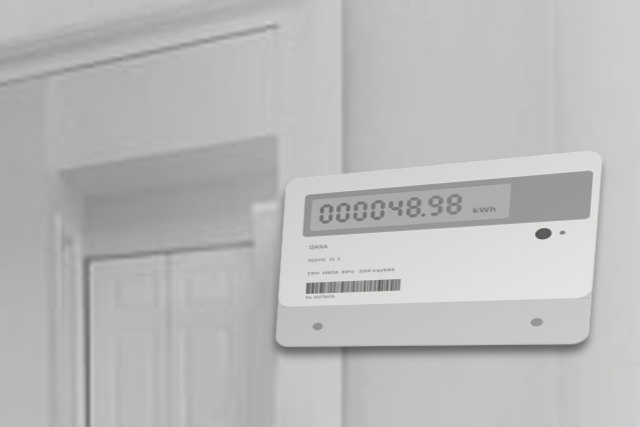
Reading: kWh 48.98
